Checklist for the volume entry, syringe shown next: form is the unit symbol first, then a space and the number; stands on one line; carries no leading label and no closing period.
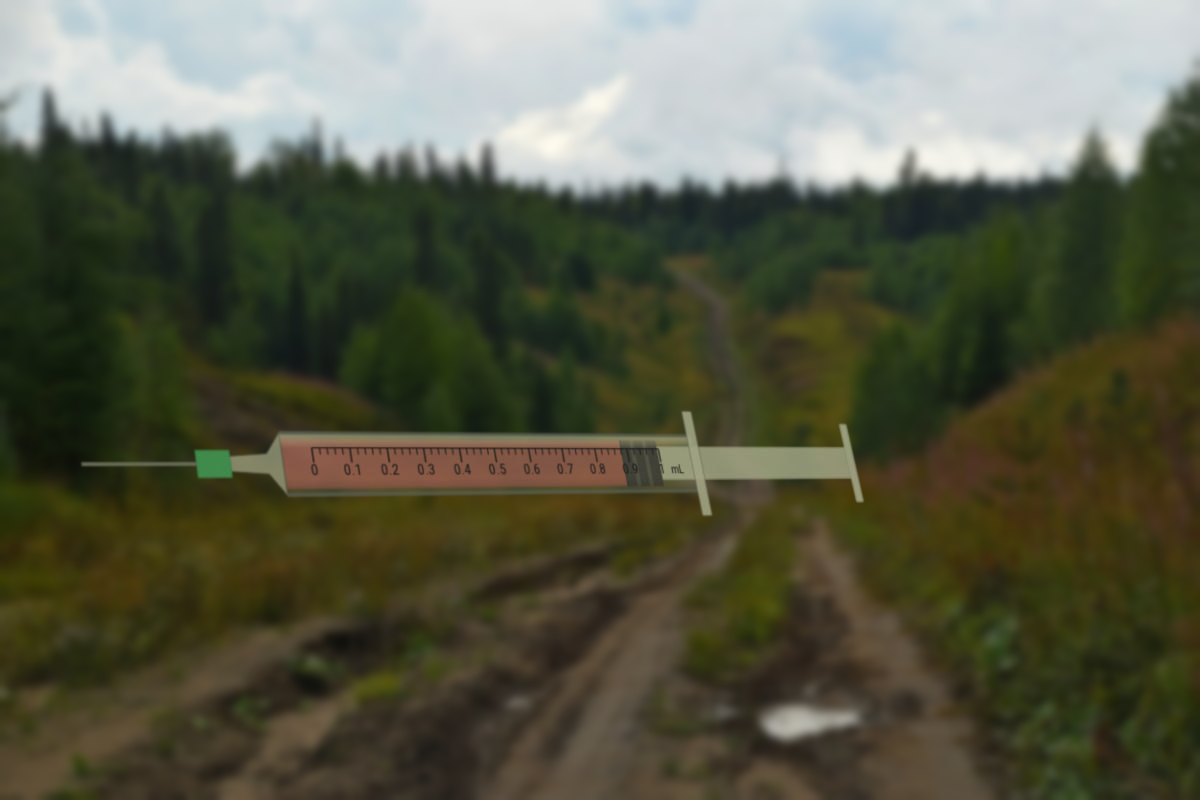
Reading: mL 0.88
